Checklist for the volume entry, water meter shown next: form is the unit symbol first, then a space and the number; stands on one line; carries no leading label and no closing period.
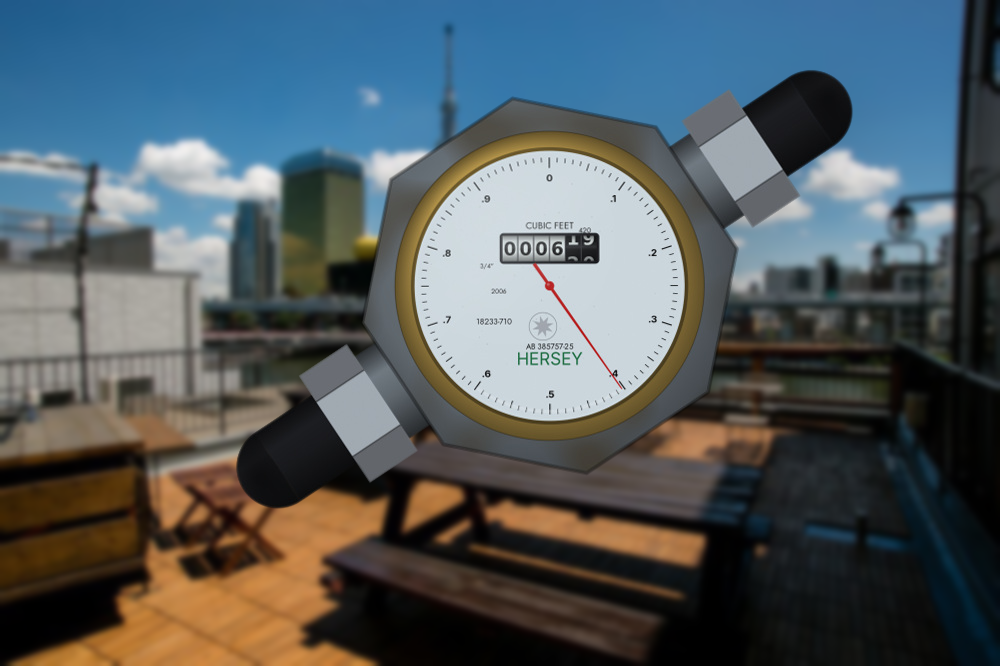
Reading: ft³ 619.40
